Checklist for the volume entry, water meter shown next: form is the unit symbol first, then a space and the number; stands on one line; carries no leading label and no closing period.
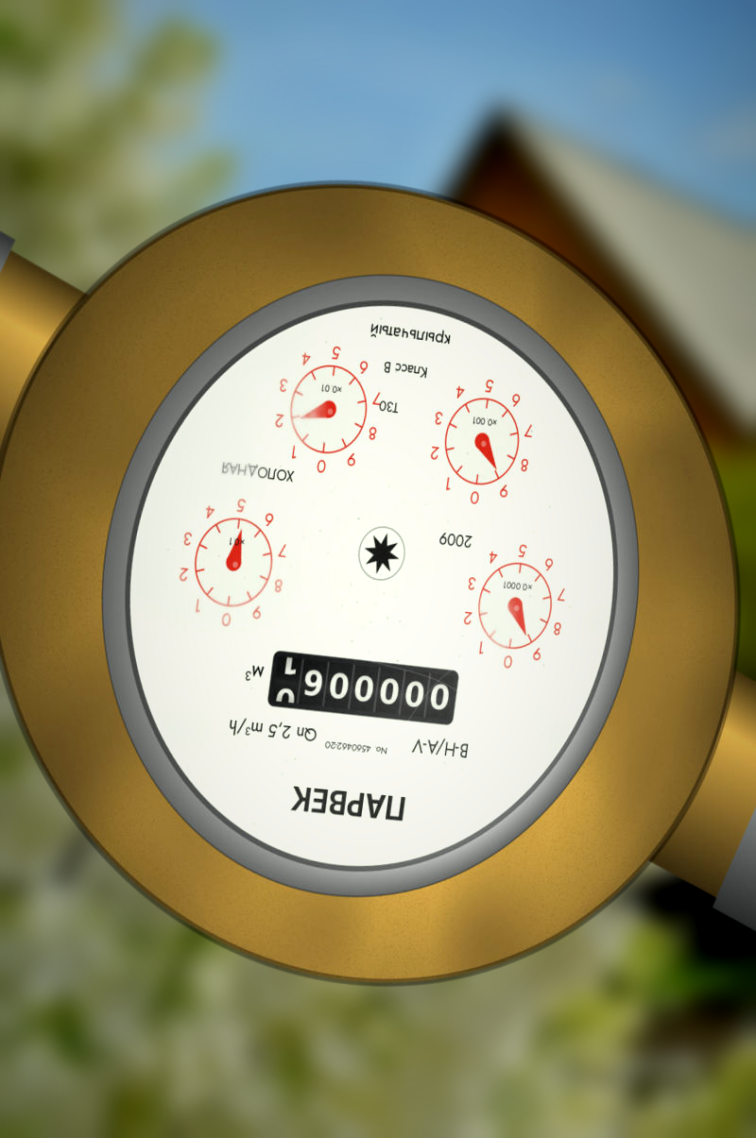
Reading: m³ 60.5189
